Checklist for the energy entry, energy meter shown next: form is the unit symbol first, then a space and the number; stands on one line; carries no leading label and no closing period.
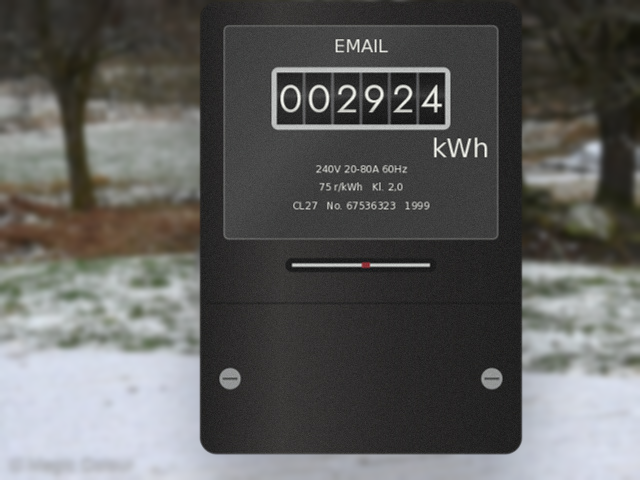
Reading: kWh 2924
